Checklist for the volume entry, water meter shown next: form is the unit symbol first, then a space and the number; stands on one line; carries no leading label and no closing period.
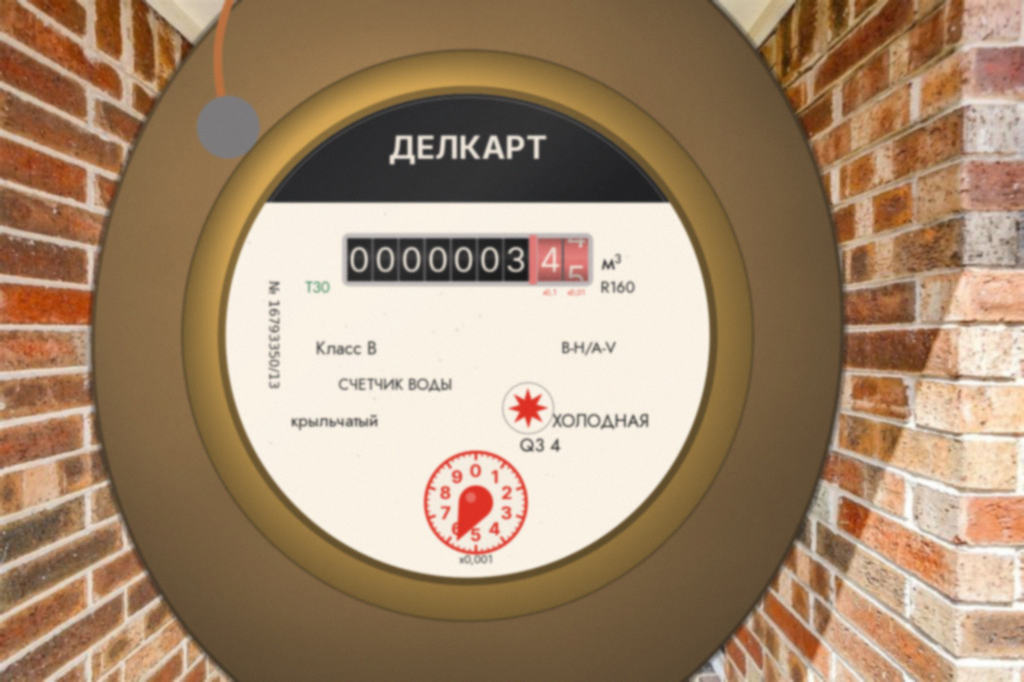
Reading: m³ 3.445
